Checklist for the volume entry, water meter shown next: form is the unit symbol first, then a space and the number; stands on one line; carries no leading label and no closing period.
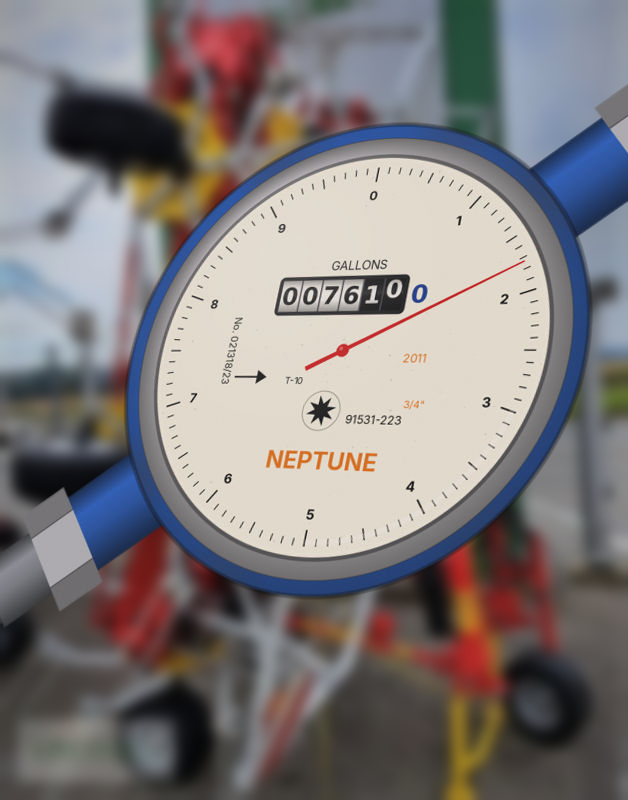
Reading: gal 76101.7
